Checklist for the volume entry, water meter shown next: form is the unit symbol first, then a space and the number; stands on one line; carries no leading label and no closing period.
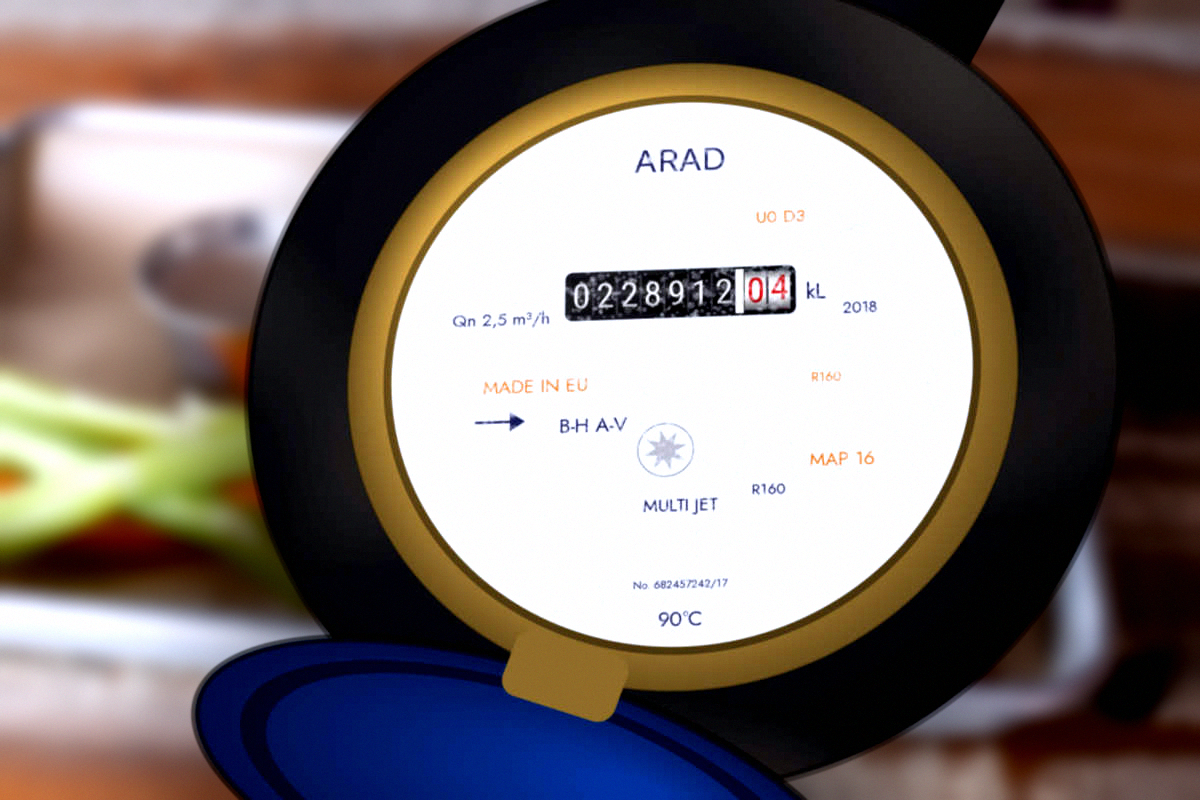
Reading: kL 228912.04
